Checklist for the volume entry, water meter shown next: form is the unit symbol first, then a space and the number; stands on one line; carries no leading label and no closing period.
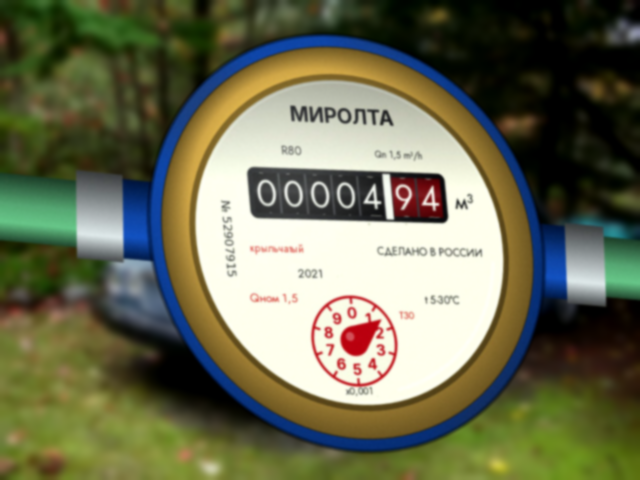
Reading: m³ 4.941
